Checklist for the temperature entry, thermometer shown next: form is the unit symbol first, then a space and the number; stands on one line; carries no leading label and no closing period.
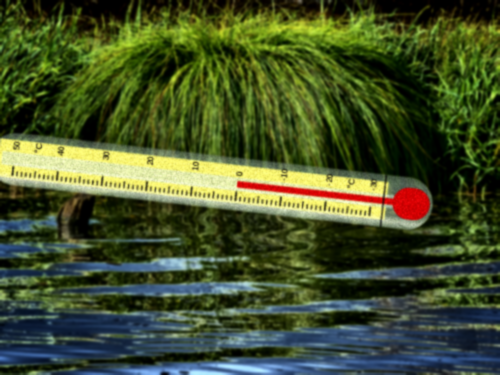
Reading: °C 0
